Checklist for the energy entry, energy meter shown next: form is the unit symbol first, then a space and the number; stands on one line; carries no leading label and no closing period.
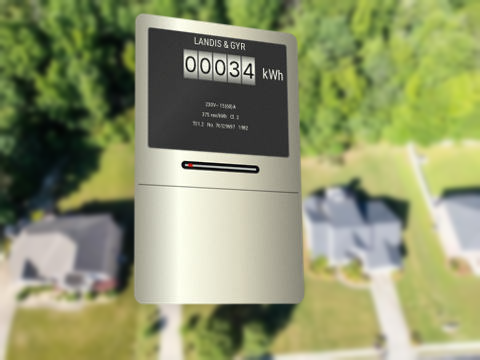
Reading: kWh 34
